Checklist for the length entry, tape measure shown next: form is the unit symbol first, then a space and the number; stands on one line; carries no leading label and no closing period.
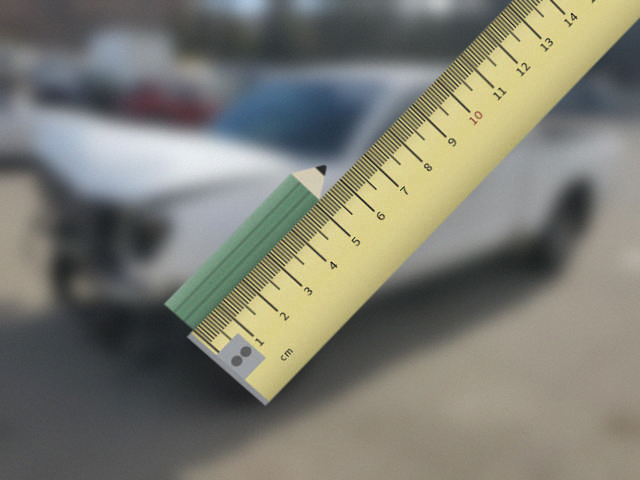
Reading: cm 6
